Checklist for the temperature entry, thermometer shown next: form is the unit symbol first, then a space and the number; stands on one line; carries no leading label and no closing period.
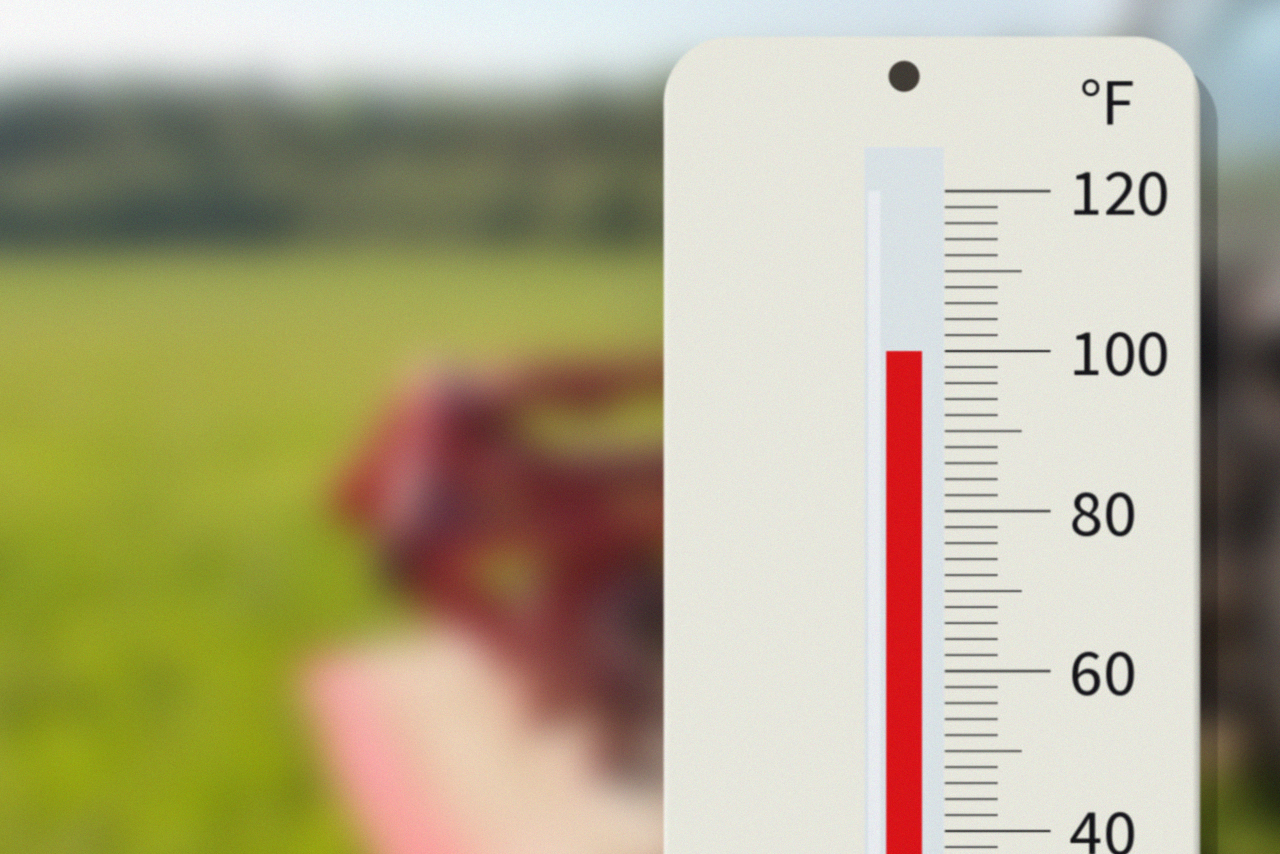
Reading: °F 100
